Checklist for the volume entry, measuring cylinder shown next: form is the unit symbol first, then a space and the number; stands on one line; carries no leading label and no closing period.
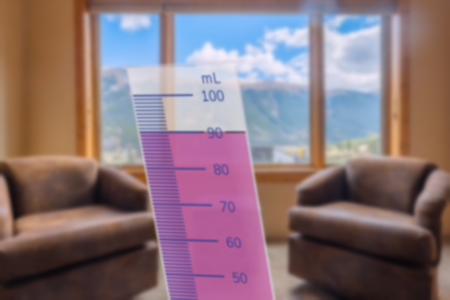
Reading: mL 90
